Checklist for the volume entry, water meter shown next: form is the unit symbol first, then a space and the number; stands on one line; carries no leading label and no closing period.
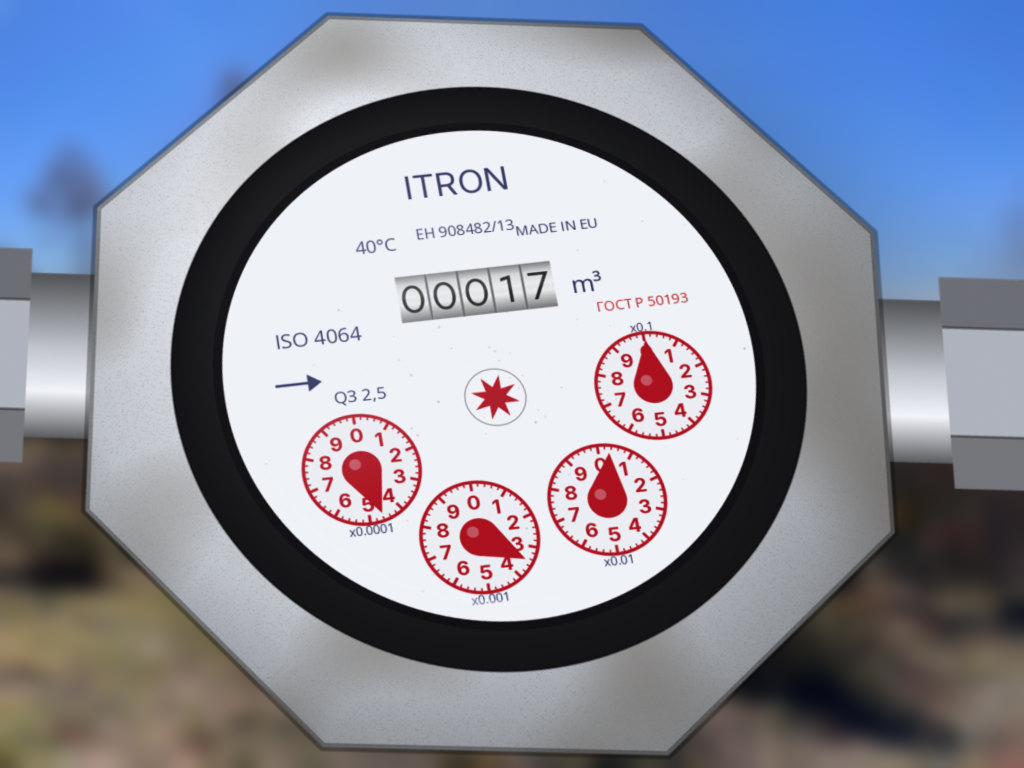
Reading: m³ 17.0034
